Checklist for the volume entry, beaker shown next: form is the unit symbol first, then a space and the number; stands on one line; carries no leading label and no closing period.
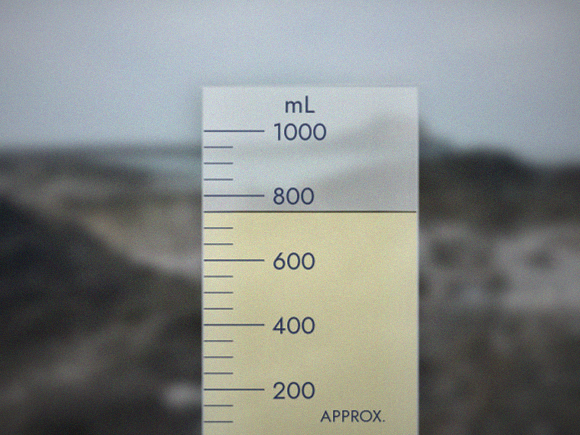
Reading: mL 750
